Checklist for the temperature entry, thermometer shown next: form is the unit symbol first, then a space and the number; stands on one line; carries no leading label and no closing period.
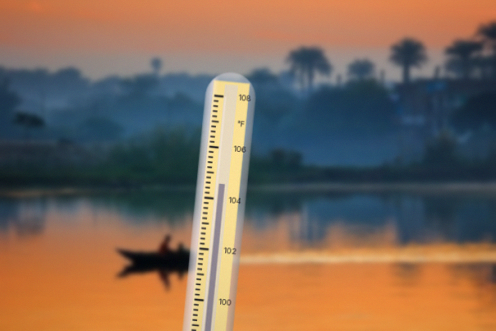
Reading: °F 104.6
